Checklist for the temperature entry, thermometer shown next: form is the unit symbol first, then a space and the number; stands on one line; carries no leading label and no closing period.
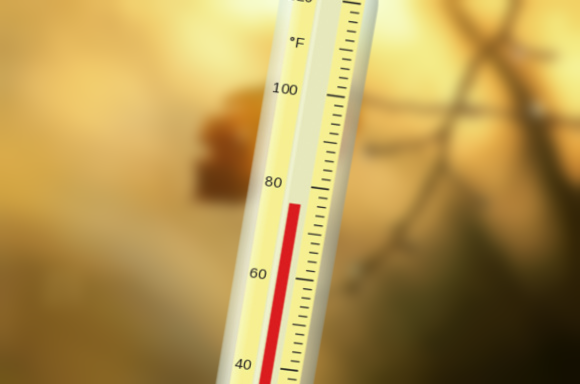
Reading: °F 76
